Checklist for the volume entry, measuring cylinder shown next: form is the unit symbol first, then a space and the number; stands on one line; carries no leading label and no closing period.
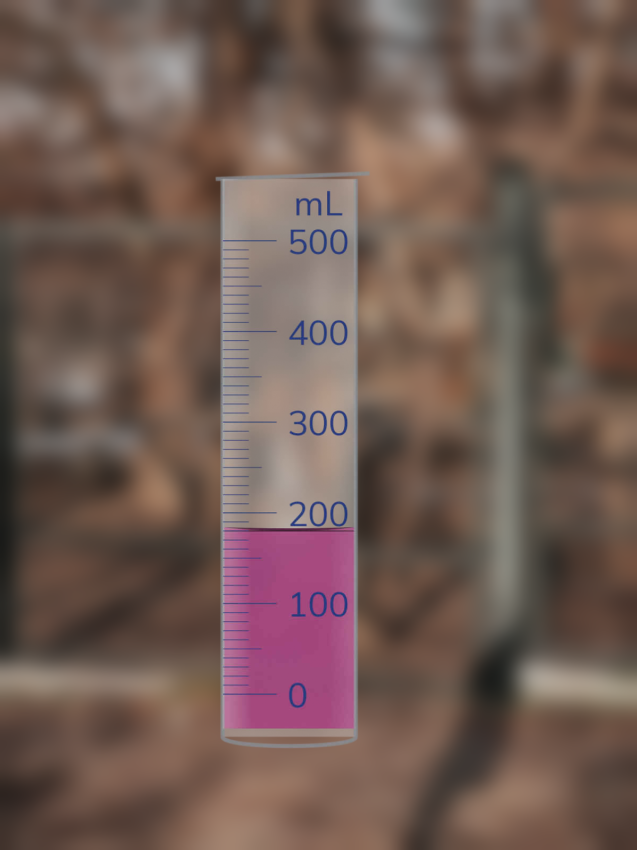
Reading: mL 180
